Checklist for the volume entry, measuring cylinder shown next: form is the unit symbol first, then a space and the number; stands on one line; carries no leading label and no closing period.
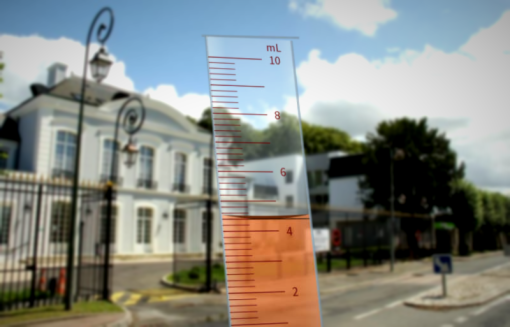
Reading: mL 4.4
